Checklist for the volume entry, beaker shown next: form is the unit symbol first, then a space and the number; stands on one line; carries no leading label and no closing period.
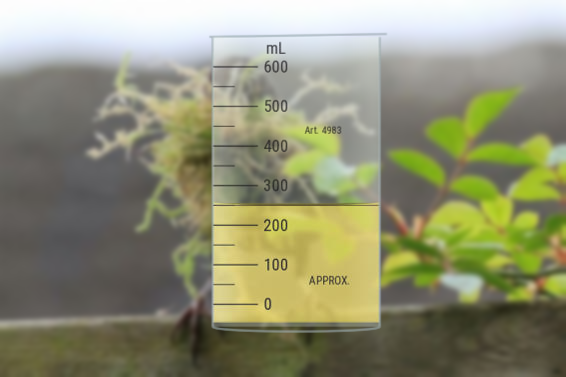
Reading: mL 250
